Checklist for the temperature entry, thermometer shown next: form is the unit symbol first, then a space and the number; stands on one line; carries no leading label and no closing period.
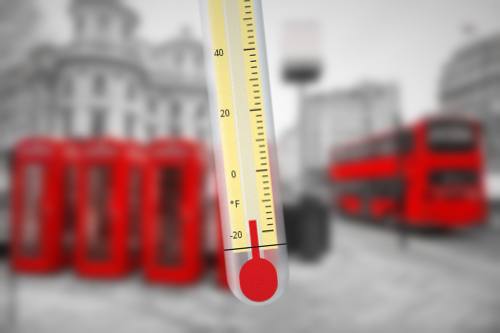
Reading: °F -16
